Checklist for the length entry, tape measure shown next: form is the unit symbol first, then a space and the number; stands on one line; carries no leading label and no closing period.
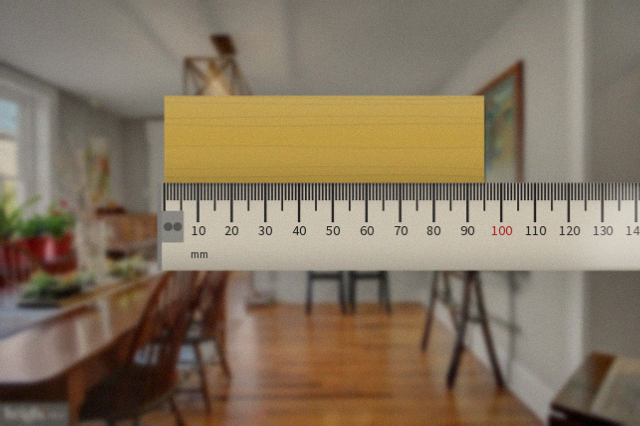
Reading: mm 95
